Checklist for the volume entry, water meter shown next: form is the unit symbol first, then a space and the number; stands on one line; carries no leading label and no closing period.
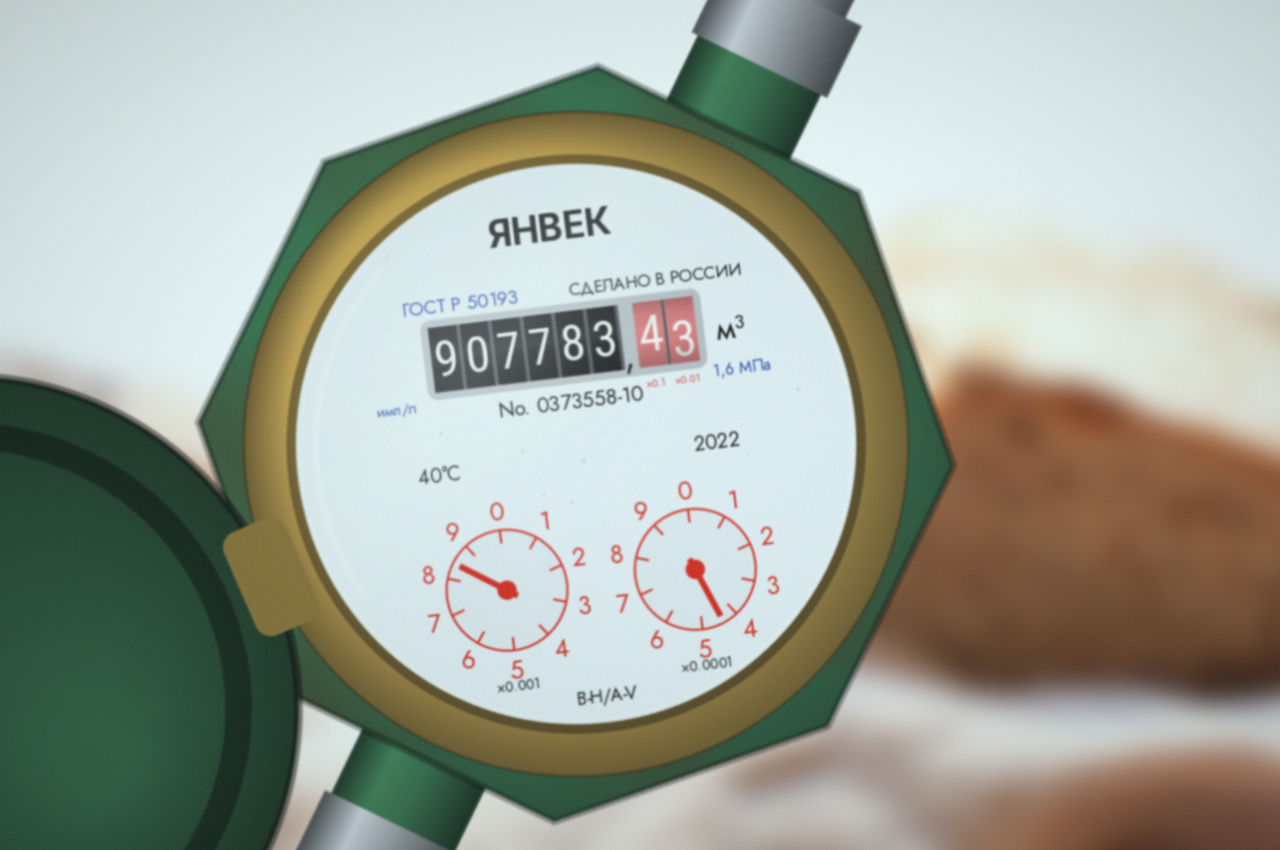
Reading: m³ 907783.4284
